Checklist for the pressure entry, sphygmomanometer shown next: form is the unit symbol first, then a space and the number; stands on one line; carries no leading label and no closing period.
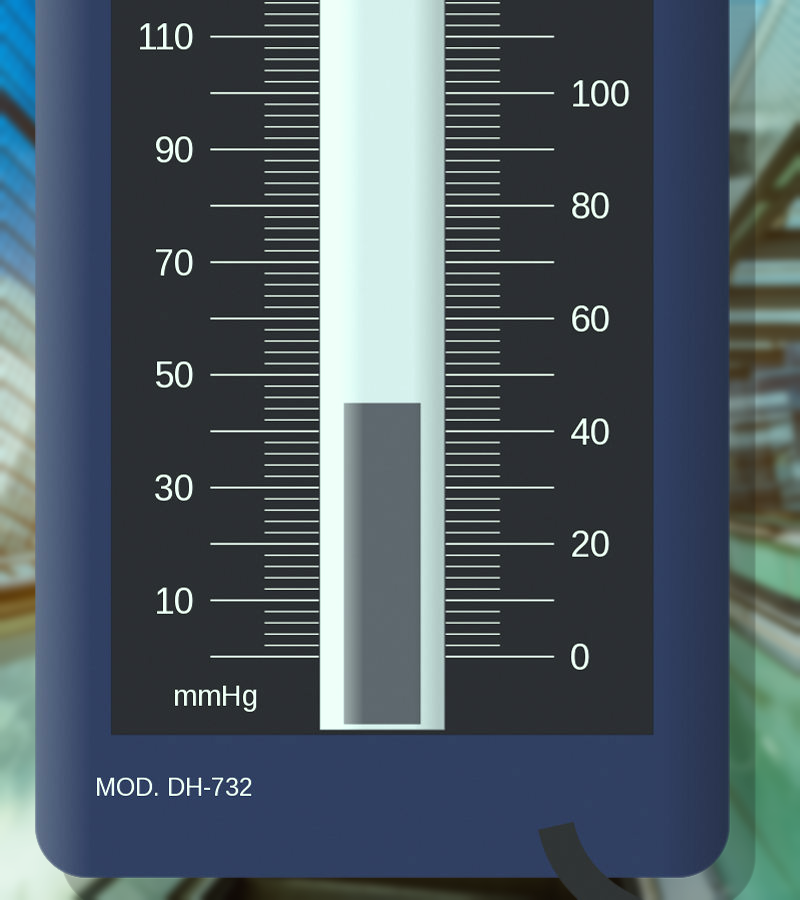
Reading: mmHg 45
